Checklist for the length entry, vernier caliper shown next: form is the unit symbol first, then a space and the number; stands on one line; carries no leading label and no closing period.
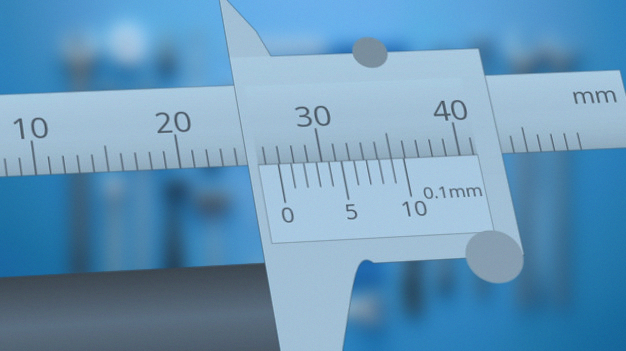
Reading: mm 26.9
